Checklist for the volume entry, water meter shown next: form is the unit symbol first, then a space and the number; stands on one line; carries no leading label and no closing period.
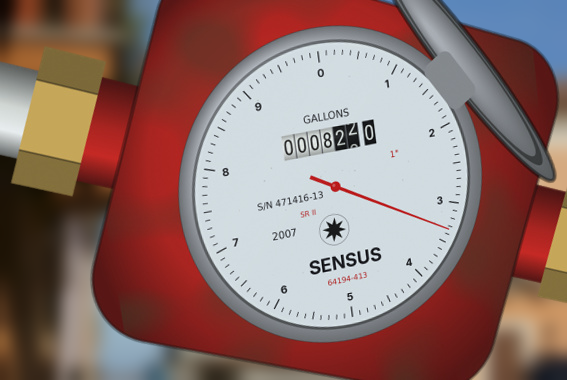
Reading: gal 8223.3
